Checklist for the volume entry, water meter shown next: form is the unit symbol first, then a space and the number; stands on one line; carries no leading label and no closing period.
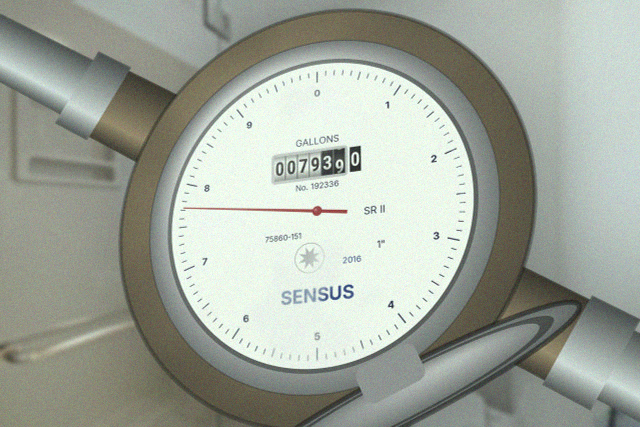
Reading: gal 79387.7
